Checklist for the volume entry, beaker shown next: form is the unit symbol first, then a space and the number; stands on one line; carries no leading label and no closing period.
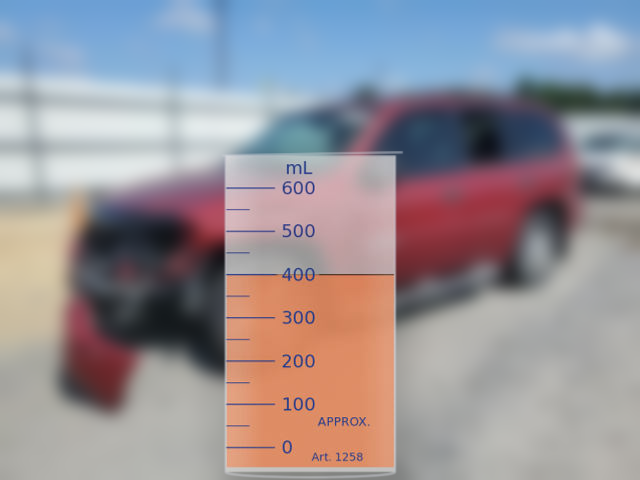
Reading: mL 400
